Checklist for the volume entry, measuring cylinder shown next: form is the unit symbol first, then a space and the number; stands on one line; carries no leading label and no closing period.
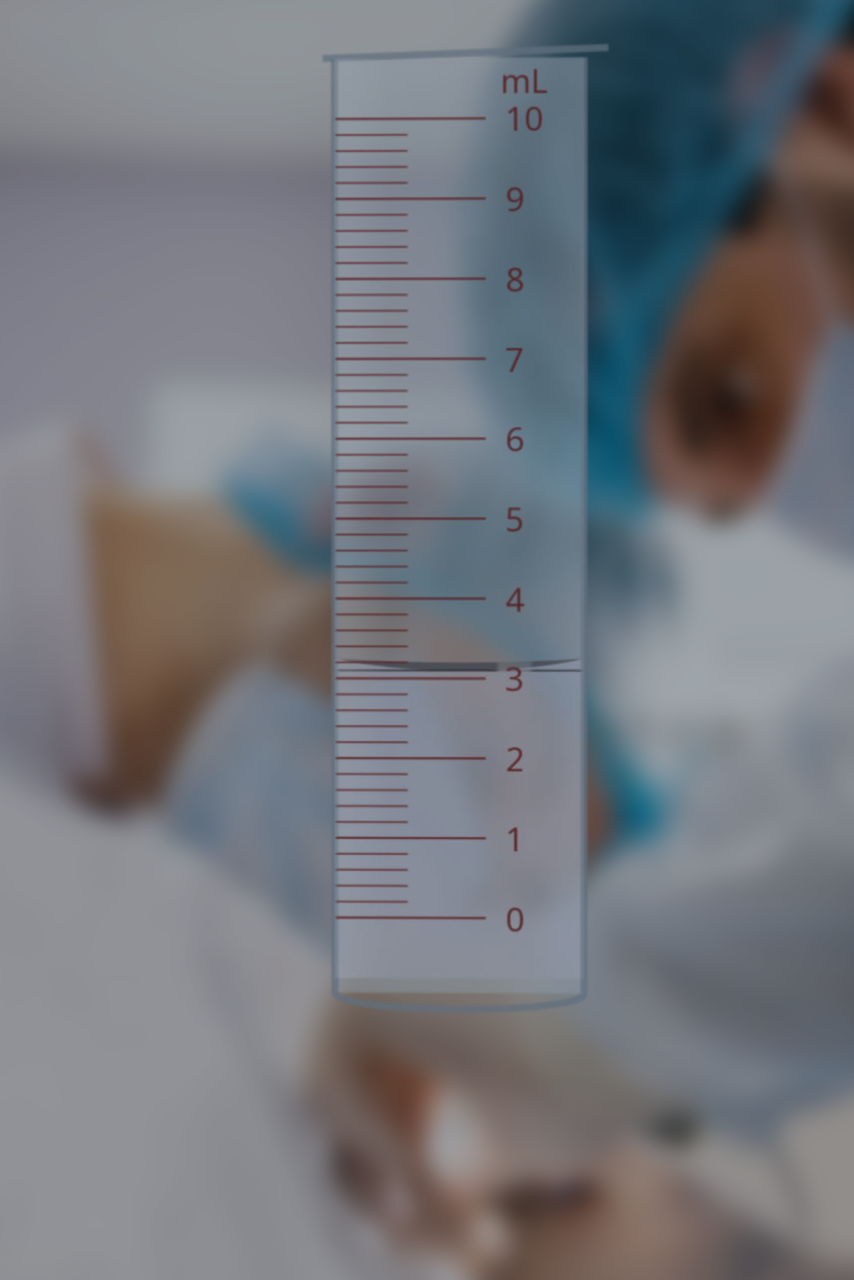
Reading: mL 3.1
